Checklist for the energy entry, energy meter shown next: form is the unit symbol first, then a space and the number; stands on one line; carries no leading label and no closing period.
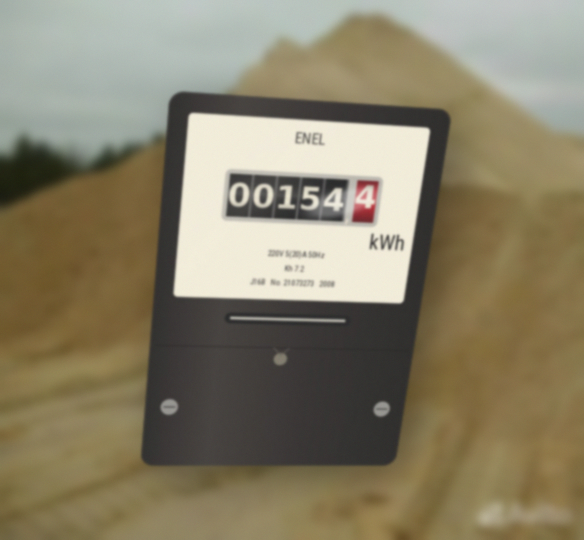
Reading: kWh 154.4
